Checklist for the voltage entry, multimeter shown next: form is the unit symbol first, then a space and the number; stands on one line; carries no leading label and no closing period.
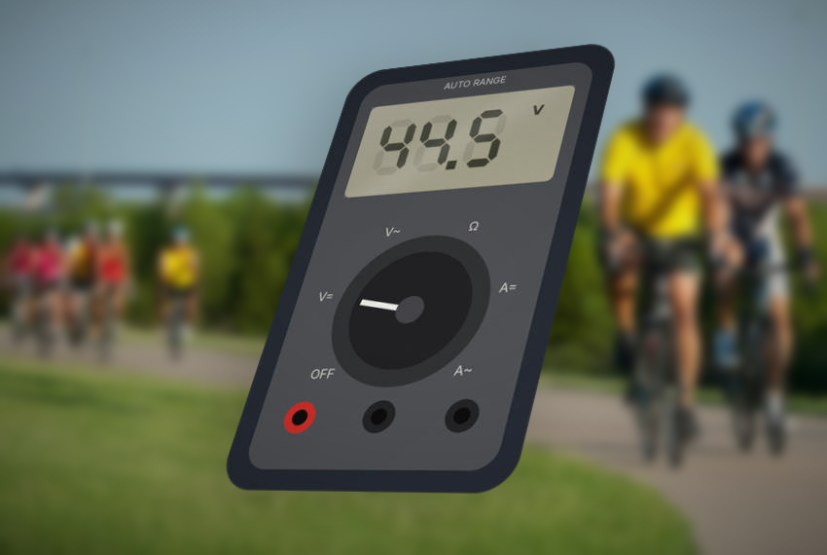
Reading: V 44.5
